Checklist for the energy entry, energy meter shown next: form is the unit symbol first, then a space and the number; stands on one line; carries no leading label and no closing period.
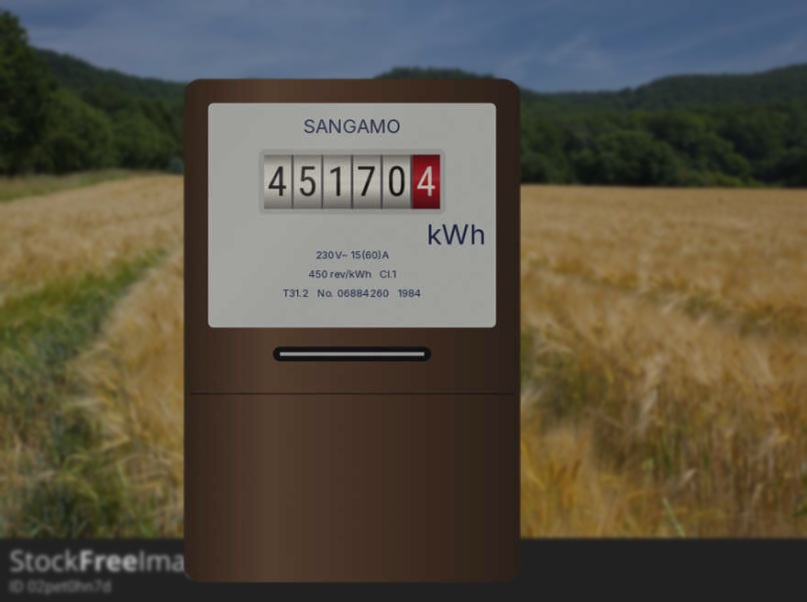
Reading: kWh 45170.4
